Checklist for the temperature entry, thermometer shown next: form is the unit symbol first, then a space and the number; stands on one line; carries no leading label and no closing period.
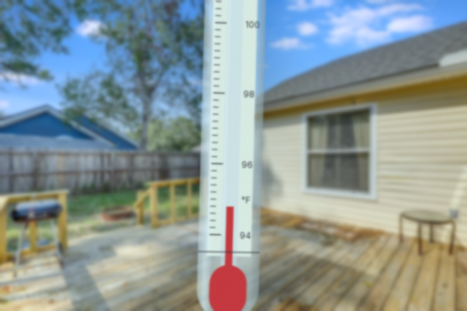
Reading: °F 94.8
